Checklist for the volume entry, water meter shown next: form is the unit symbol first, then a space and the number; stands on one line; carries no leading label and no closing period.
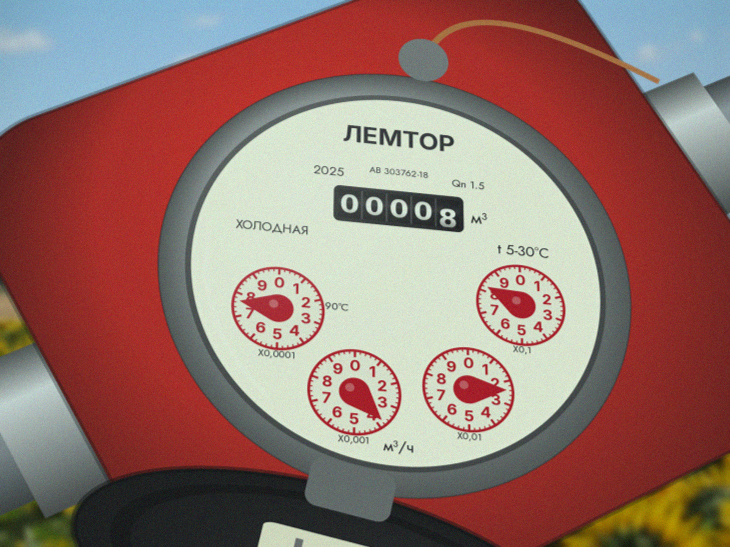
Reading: m³ 7.8237
